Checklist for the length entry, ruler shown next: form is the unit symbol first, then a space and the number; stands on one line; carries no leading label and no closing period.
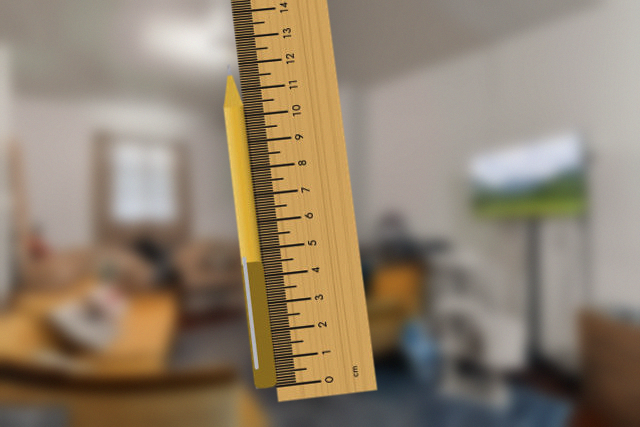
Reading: cm 12
